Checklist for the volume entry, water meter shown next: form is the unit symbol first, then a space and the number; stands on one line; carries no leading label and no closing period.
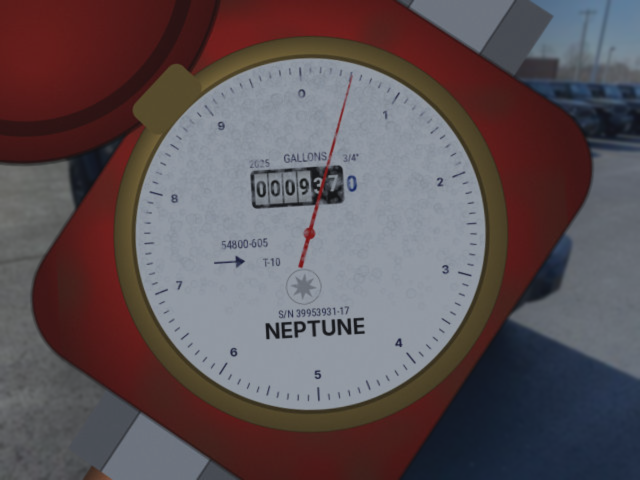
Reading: gal 9370.5
